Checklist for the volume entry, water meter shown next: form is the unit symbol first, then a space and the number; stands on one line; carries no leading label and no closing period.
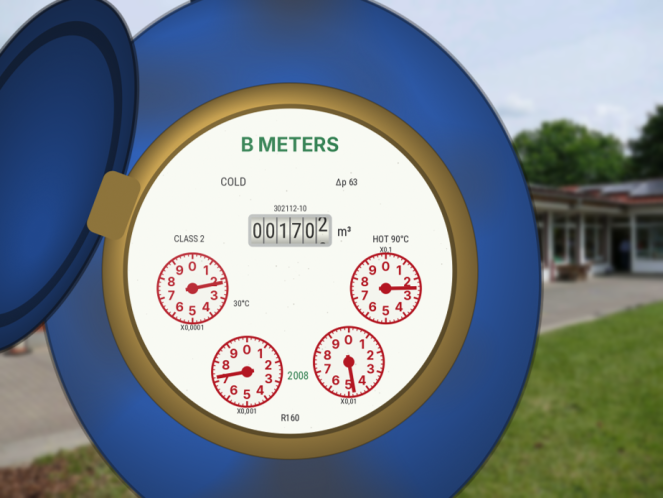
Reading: m³ 1702.2472
